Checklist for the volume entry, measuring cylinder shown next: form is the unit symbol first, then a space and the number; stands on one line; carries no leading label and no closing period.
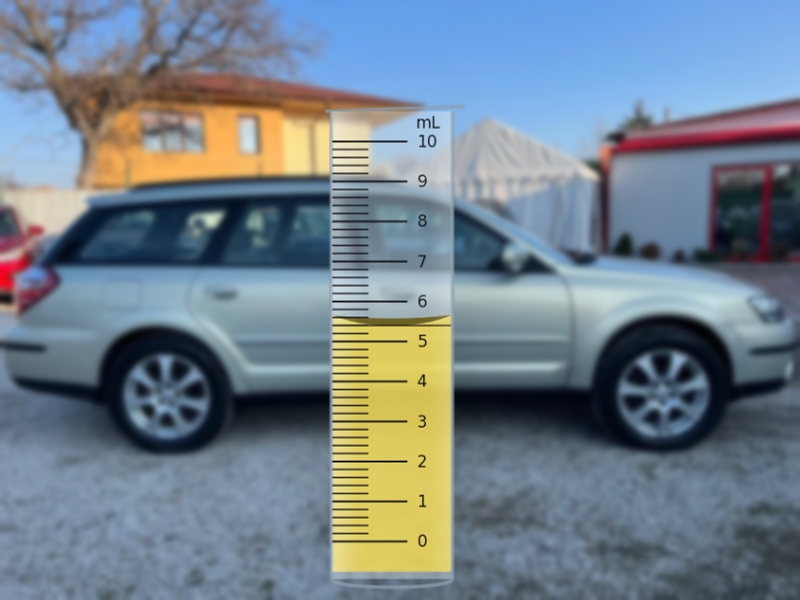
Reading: mL 5.4
